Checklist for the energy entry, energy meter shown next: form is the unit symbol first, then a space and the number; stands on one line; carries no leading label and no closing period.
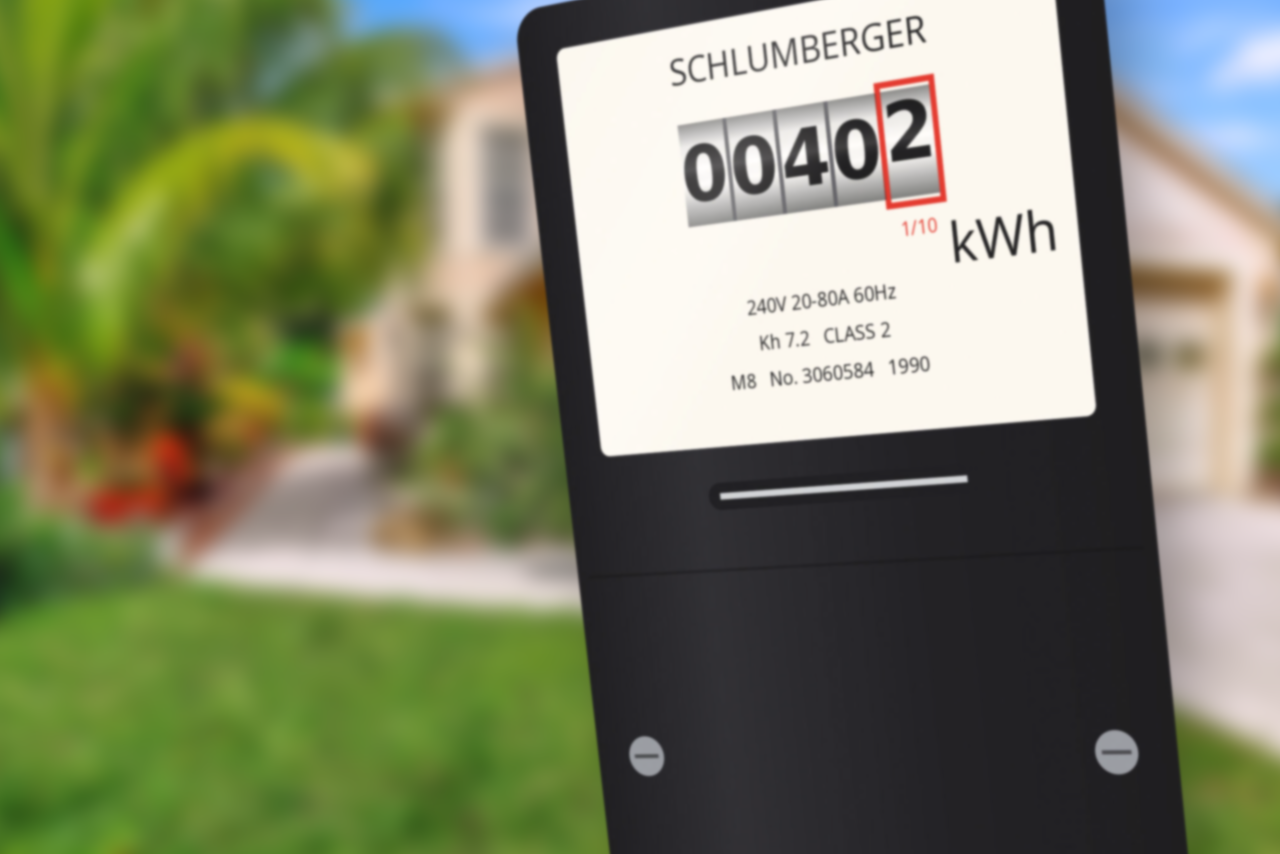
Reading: kWh 40.2
